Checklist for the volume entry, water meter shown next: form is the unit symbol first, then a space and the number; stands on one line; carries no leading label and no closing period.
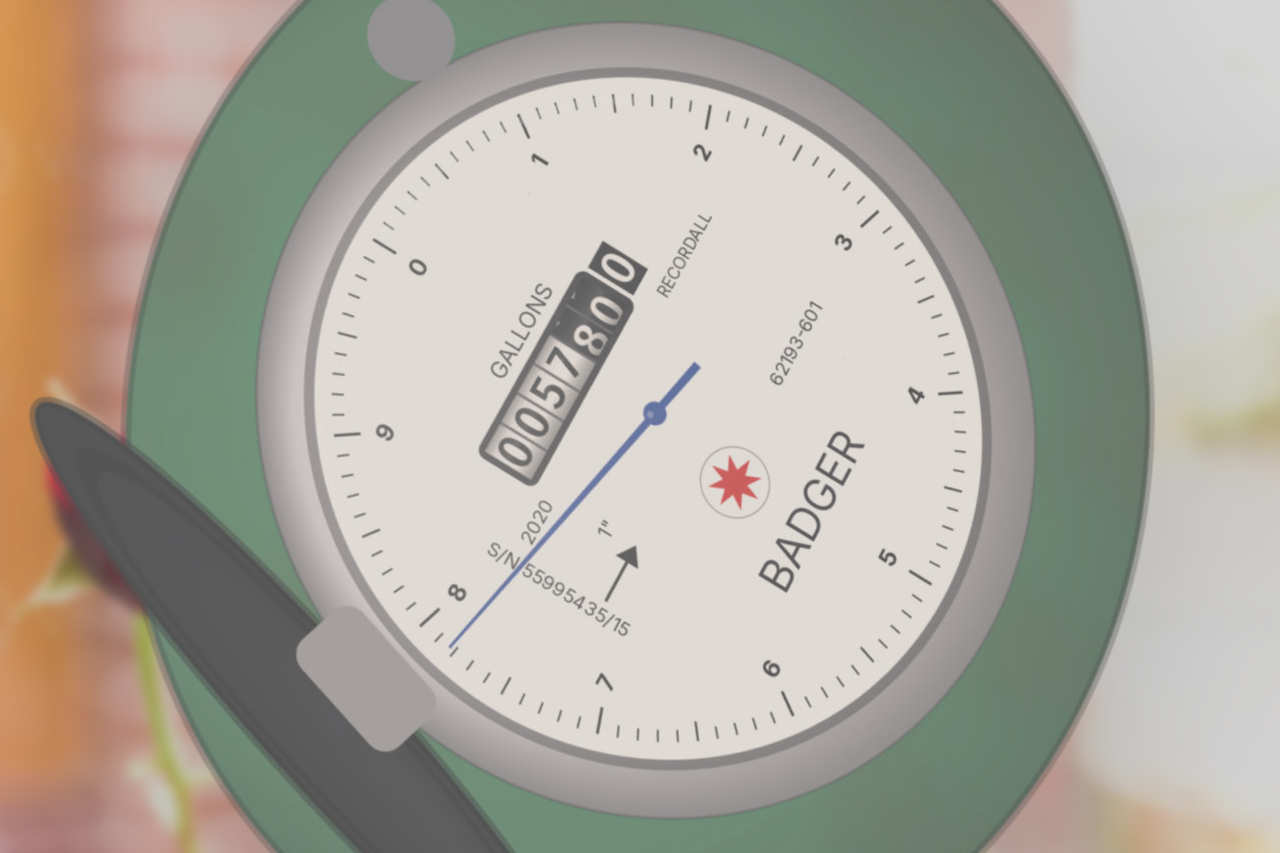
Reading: gal 57797.8
